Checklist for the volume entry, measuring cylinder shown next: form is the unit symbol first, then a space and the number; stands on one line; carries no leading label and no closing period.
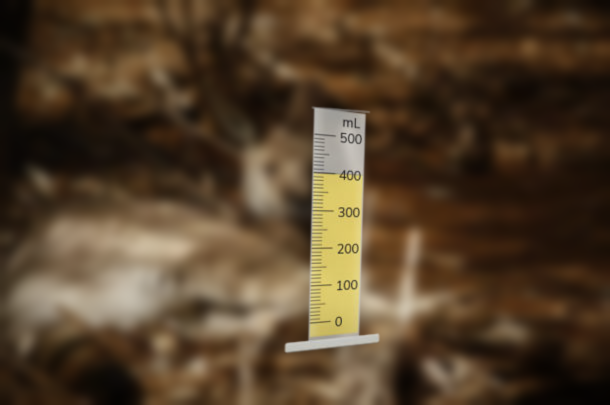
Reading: mL 400
